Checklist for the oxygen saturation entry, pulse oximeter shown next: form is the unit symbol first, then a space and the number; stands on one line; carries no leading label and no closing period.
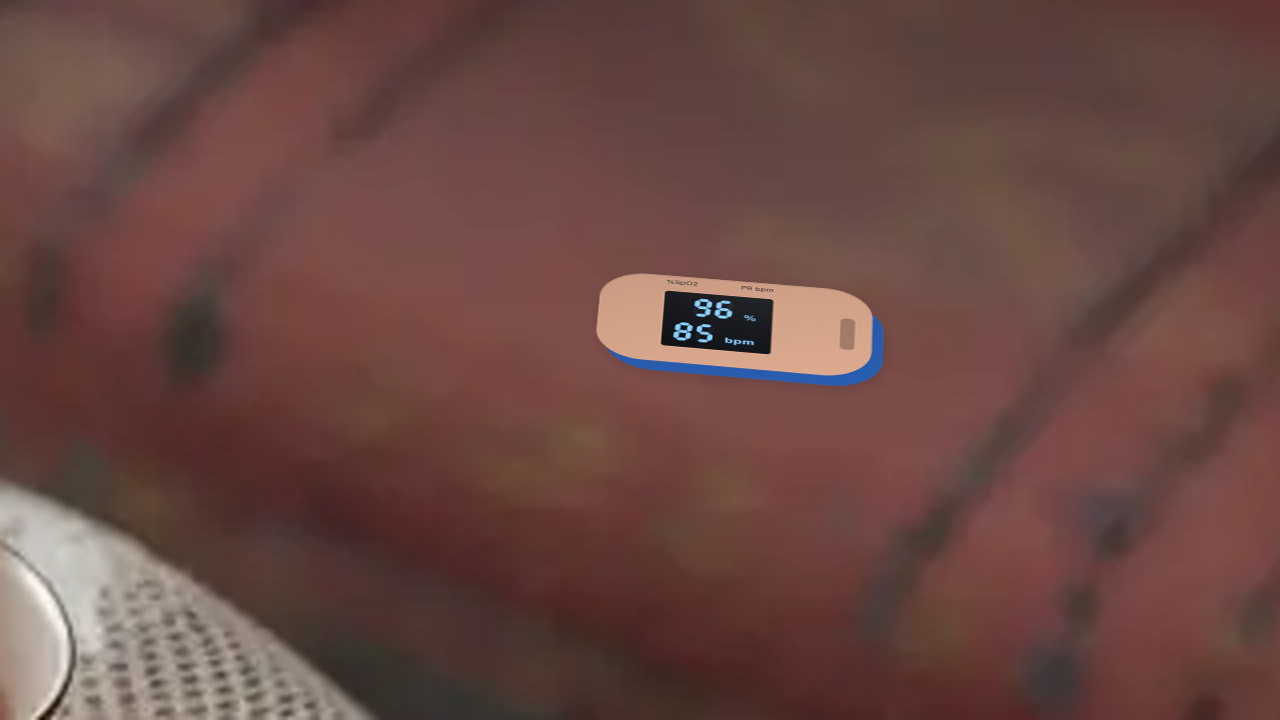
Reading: % 96
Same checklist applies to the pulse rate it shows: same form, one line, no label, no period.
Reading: bpm 85
